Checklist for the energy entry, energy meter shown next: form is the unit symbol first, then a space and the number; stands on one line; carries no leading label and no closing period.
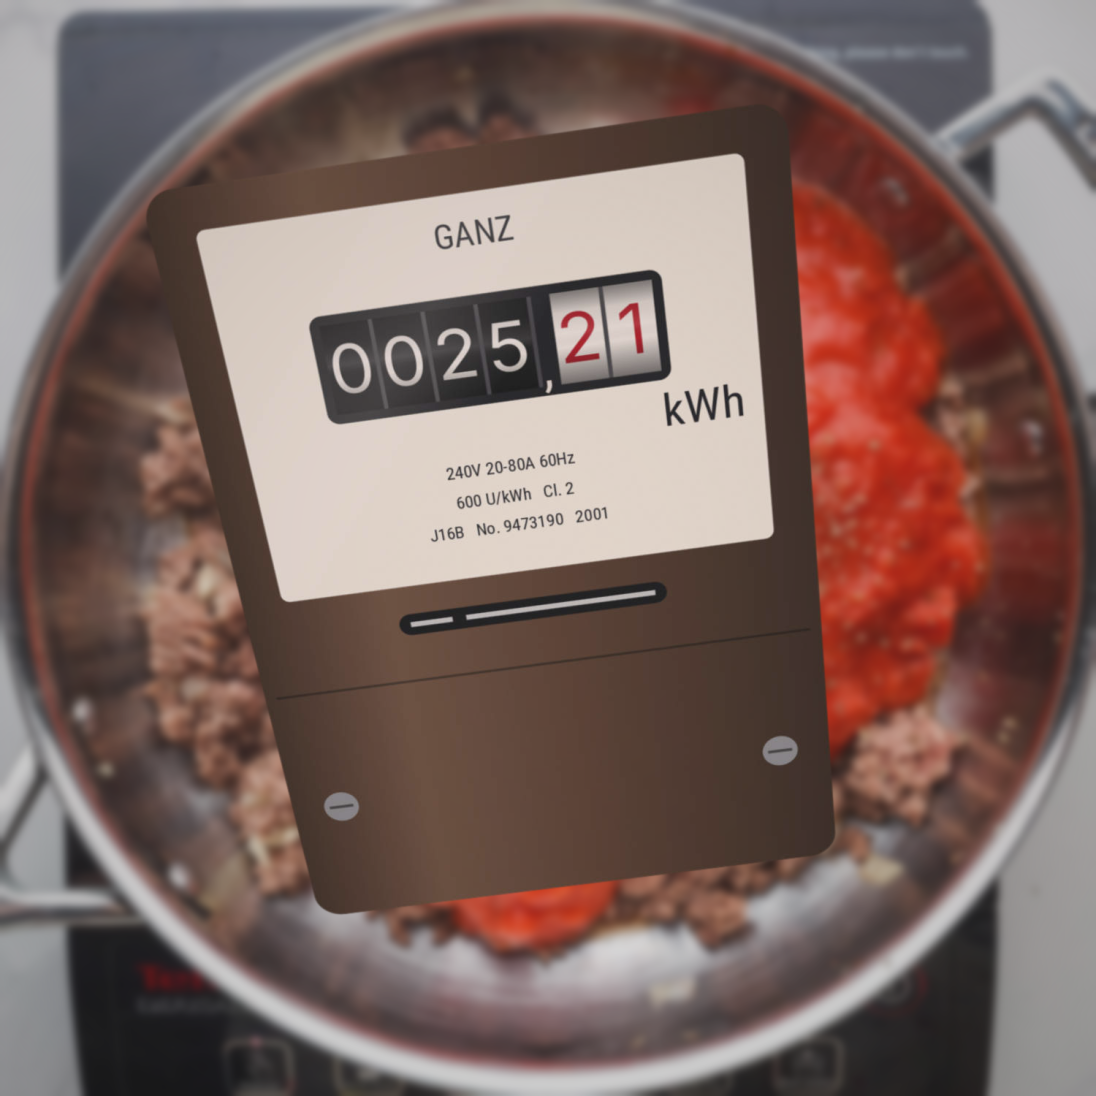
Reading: kWh 25.21
